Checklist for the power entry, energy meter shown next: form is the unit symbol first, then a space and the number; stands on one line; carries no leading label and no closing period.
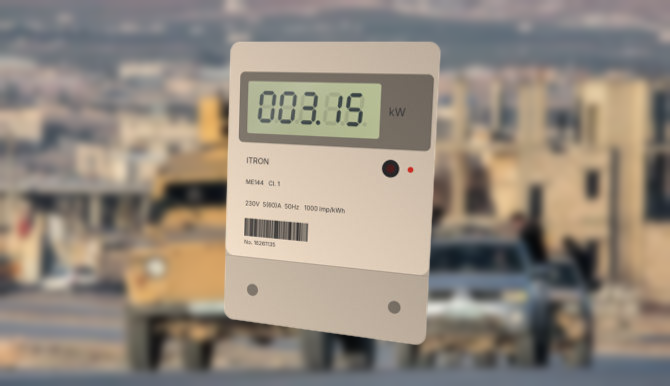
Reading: kW 3.15
